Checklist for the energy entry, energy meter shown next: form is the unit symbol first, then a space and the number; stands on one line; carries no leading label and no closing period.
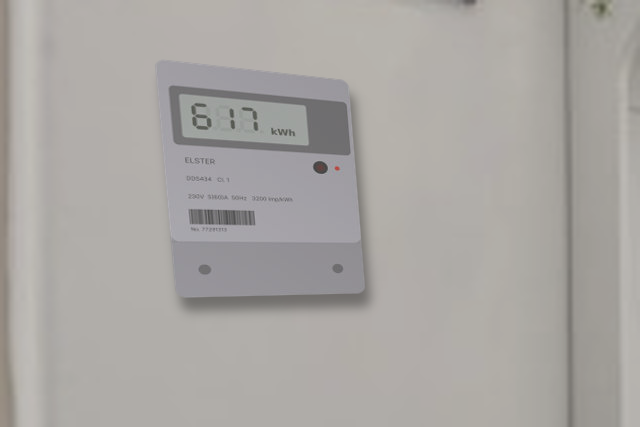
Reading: kWh 617
